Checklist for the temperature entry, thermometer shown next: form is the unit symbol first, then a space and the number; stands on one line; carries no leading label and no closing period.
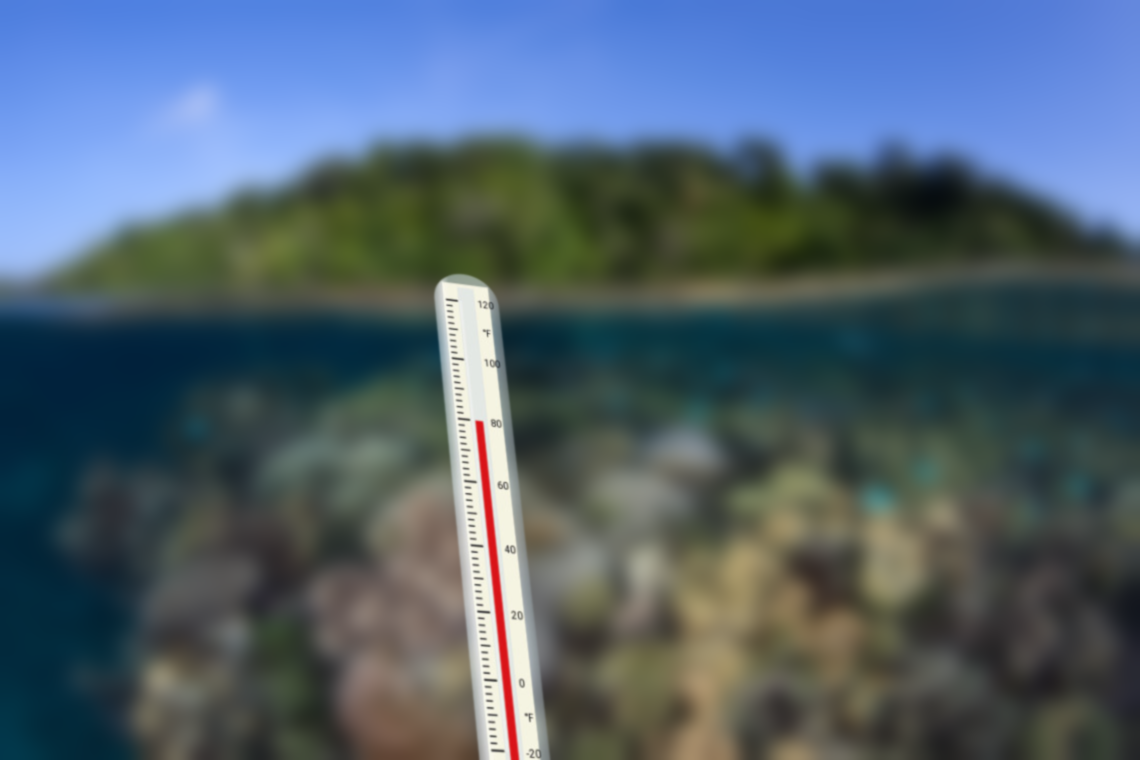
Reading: °F 80
